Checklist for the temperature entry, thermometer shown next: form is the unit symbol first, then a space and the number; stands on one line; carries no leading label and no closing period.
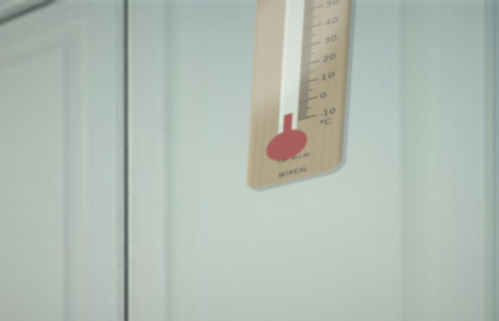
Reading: °C -5
